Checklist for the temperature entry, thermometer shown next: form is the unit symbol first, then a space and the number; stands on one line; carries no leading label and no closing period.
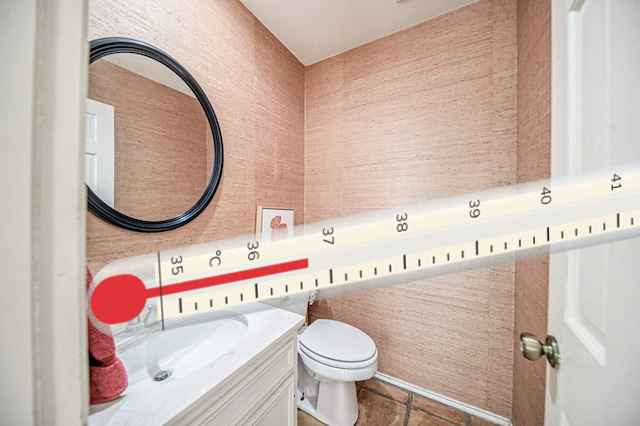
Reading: °C 36.7
